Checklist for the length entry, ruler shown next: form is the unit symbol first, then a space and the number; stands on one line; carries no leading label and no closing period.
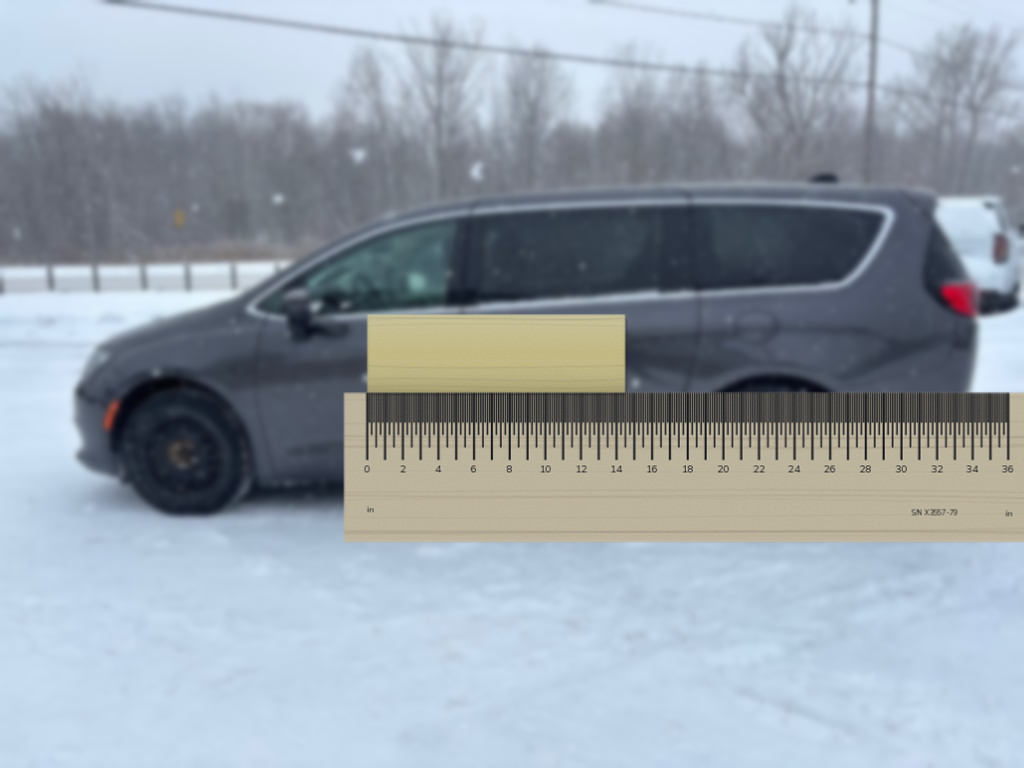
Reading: in 14.5
